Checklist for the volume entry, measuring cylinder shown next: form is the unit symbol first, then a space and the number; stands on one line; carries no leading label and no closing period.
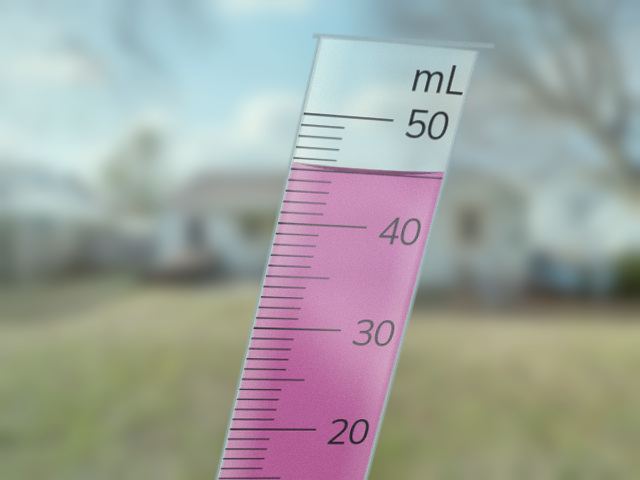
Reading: mL 45
